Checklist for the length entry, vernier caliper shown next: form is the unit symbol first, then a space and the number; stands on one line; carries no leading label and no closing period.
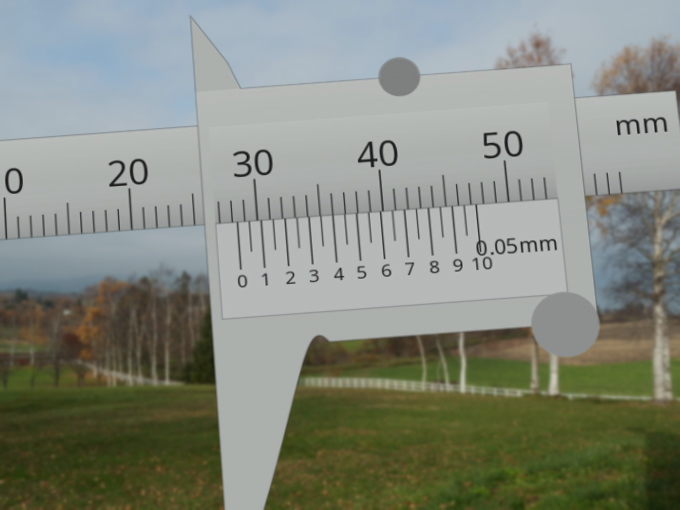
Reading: mm 28.4
